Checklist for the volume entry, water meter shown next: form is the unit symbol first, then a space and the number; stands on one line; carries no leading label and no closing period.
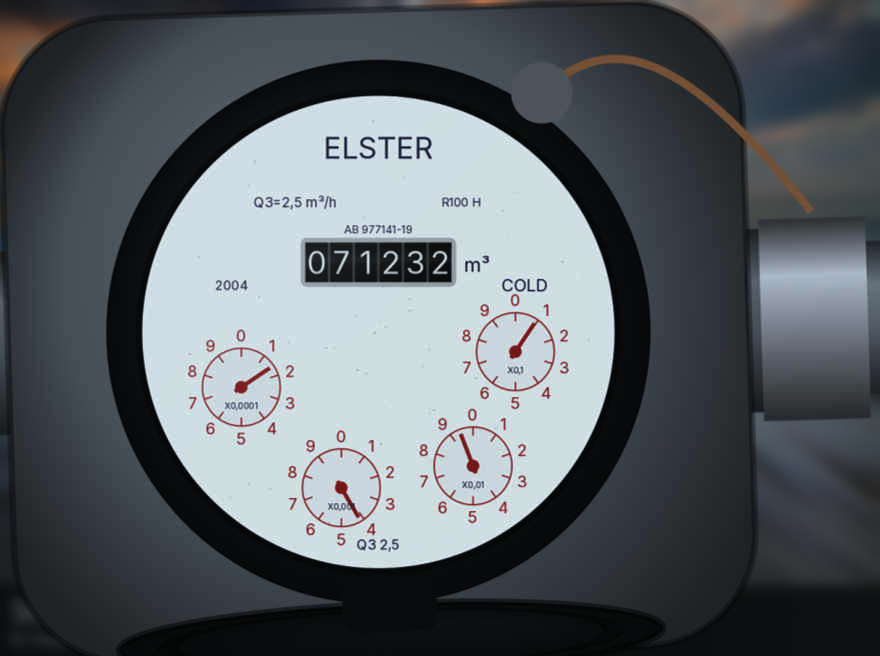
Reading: m³ 71232.0941
